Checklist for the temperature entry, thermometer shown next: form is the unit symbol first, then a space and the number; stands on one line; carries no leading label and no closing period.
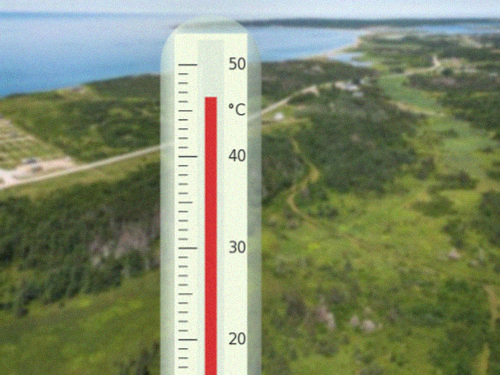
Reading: °C 46.5
